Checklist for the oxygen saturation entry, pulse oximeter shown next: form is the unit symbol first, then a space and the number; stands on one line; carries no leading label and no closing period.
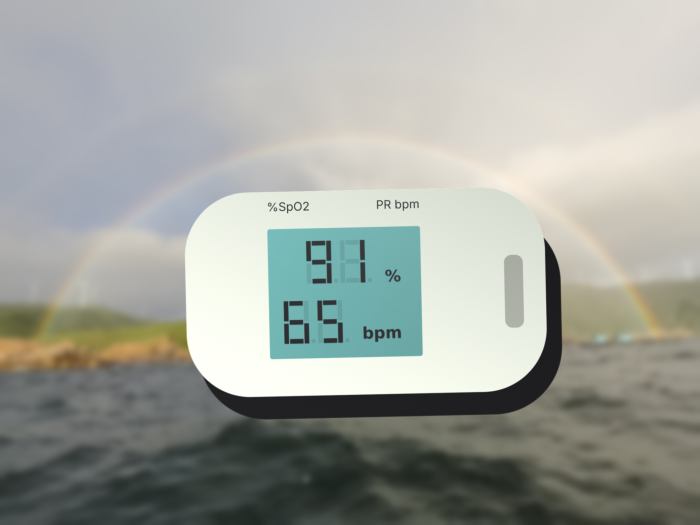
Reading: % 91
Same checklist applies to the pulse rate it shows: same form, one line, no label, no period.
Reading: bpm 65
